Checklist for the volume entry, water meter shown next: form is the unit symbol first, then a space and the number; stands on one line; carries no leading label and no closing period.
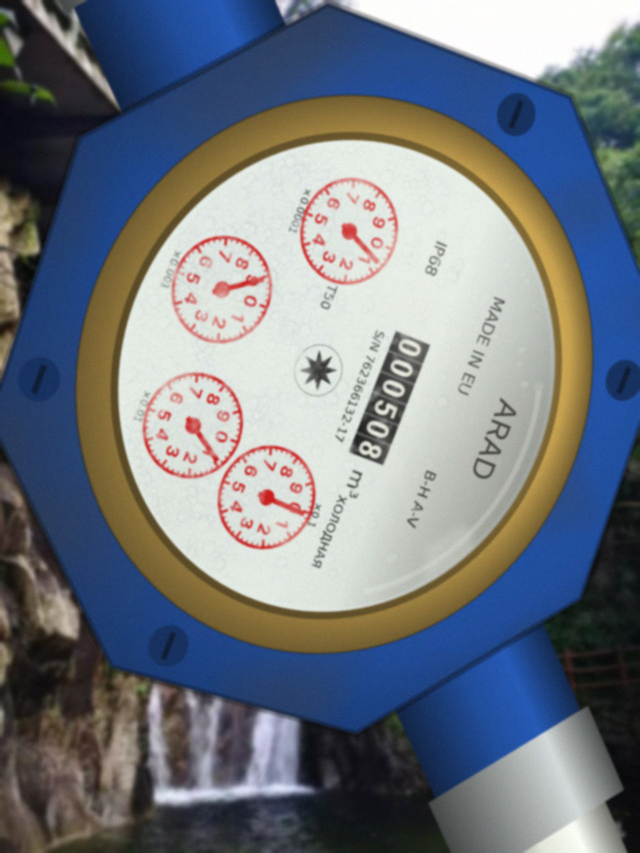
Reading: m³ 508.0090
